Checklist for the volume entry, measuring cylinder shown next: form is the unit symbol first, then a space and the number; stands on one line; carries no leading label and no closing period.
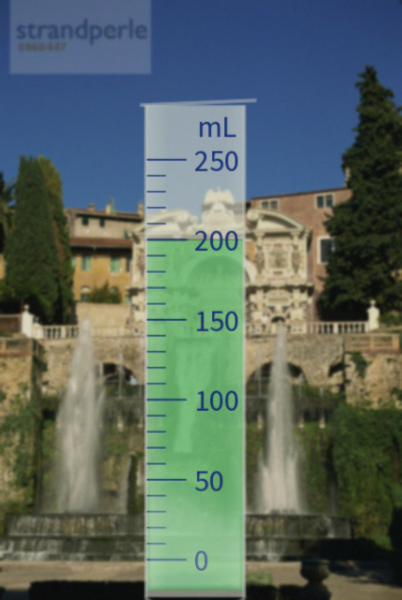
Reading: mL 200
